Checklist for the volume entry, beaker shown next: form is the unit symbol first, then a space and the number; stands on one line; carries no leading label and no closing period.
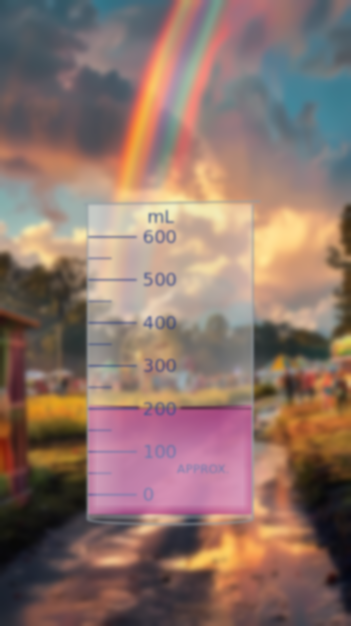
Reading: mL 200
